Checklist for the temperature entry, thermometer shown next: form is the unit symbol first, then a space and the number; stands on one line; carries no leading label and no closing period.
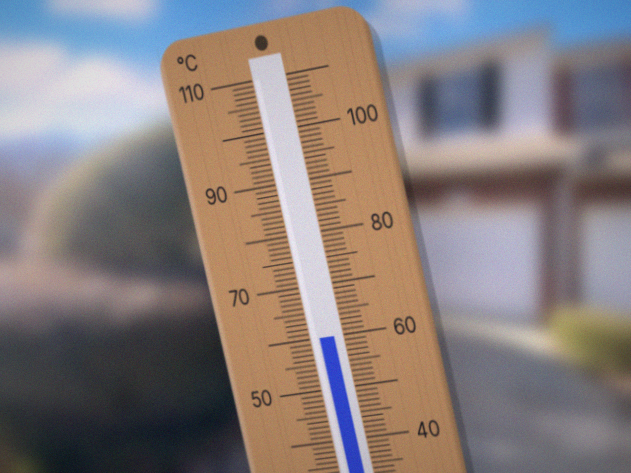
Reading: °C 60
